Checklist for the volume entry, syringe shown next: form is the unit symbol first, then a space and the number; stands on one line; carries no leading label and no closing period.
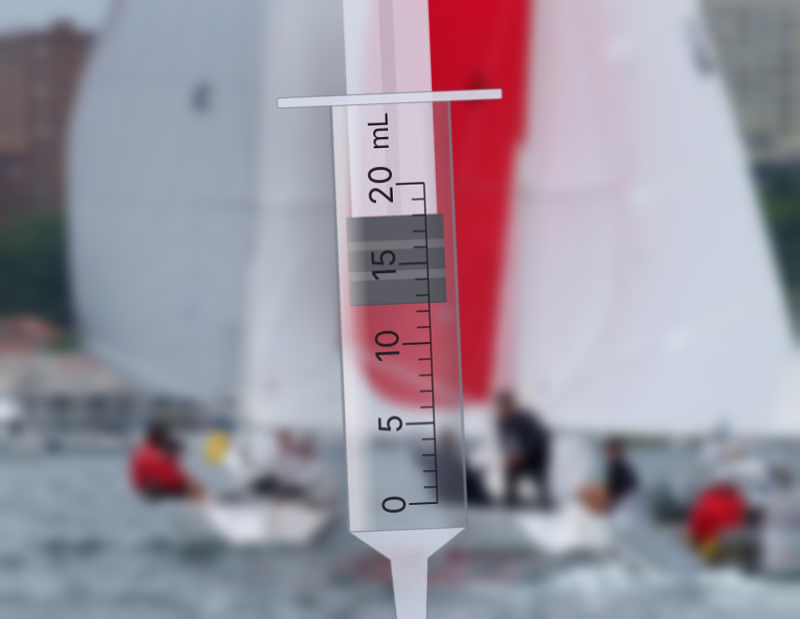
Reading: mL 12.5
